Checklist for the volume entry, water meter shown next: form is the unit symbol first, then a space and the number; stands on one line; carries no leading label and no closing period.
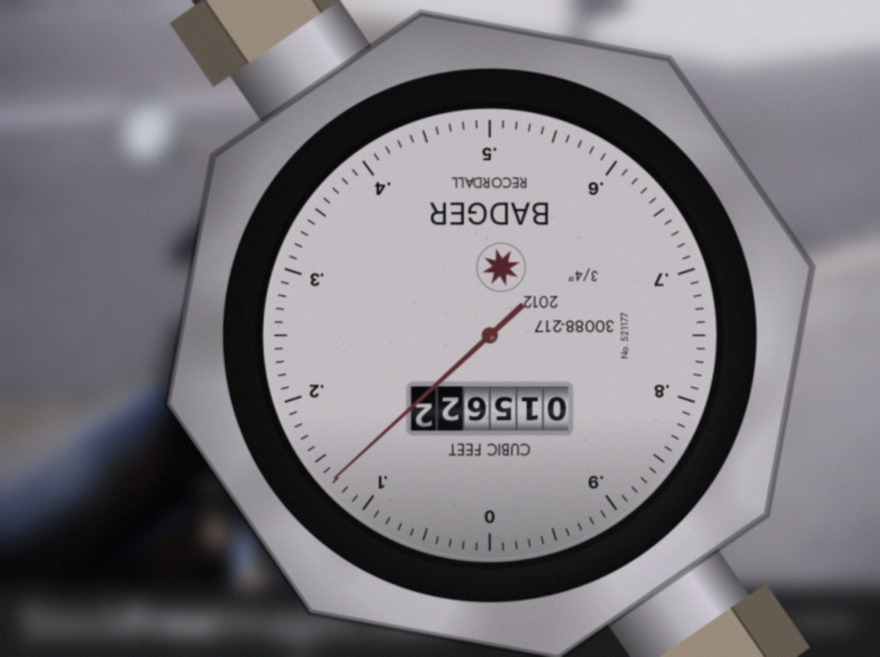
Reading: ft³ 15622.13
